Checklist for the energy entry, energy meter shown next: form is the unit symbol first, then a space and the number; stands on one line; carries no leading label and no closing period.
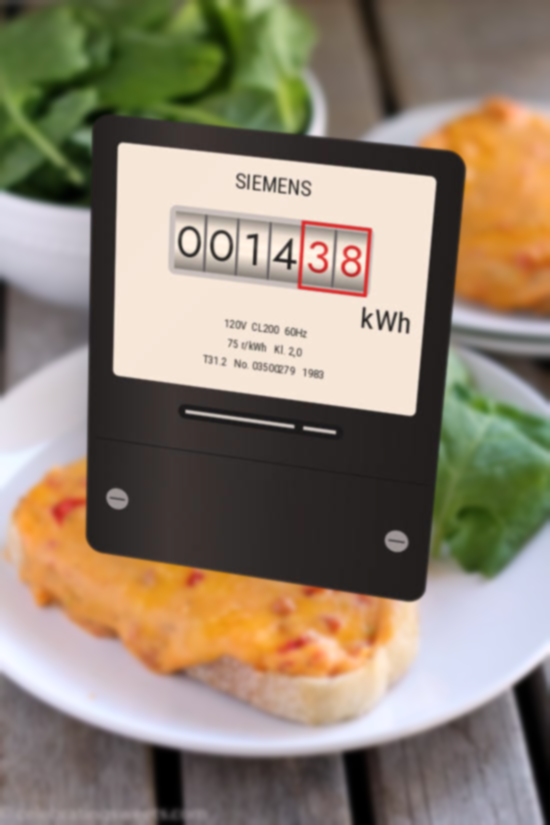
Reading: kWh 14.38
